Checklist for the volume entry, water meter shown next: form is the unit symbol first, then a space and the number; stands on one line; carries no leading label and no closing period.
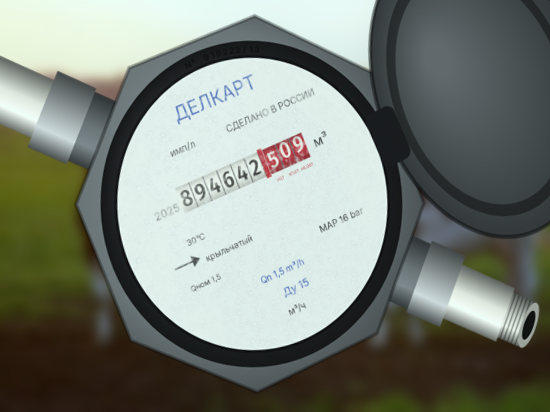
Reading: m³ 894642.509
